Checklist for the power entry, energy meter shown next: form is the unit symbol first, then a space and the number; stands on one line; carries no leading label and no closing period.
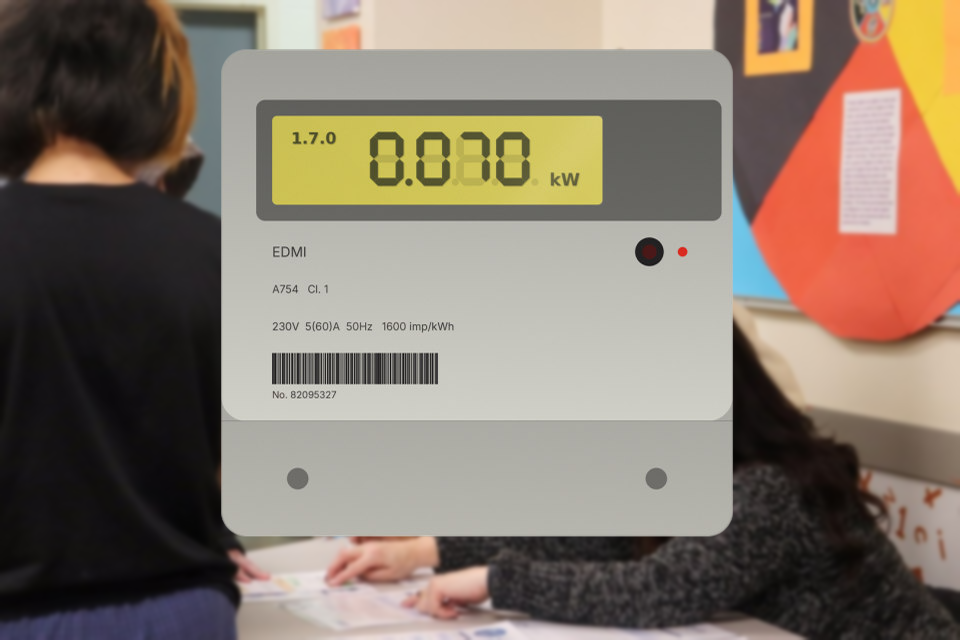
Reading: kW 0.070
